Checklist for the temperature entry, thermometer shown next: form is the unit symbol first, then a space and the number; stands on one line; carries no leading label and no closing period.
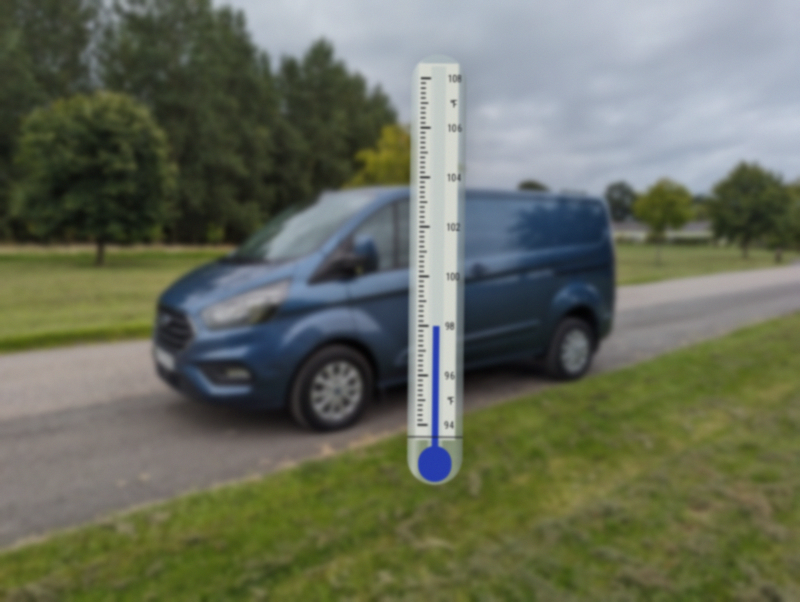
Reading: °F 98
